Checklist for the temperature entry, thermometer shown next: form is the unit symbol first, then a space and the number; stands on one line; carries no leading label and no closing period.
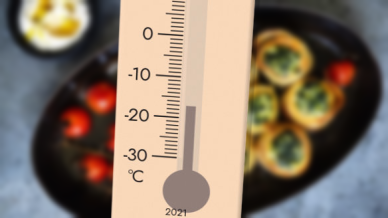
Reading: °C -17
